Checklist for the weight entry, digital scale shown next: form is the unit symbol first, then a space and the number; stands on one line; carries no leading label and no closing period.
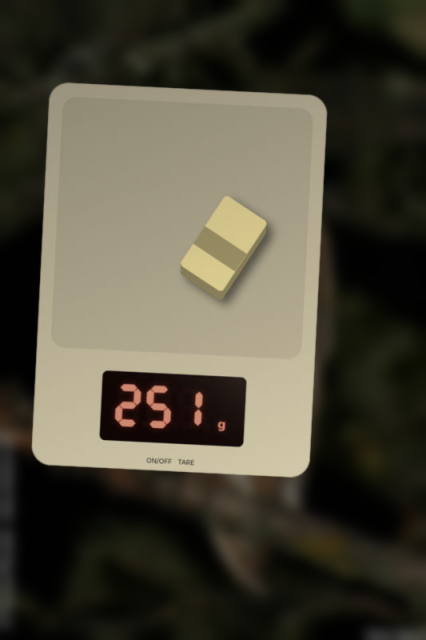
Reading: g 251
